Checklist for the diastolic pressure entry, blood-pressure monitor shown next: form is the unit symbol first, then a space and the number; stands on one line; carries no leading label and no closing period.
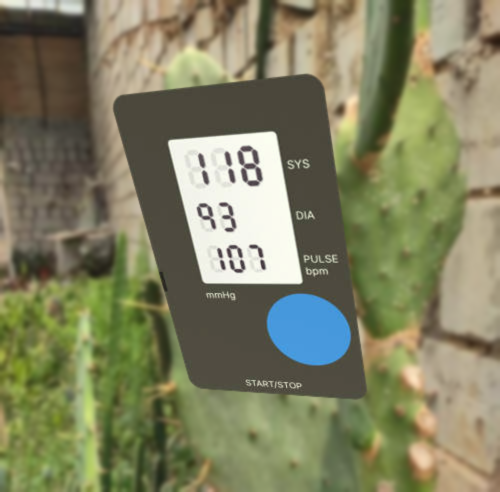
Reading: mmHg 93
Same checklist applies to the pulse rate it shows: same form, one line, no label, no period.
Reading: bpm 107
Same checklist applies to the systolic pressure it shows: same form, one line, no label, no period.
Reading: mmHg 118
